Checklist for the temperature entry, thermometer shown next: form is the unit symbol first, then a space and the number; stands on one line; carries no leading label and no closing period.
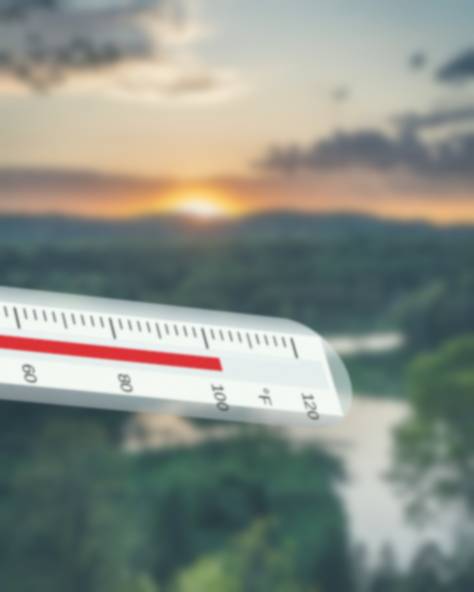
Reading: °F 102
